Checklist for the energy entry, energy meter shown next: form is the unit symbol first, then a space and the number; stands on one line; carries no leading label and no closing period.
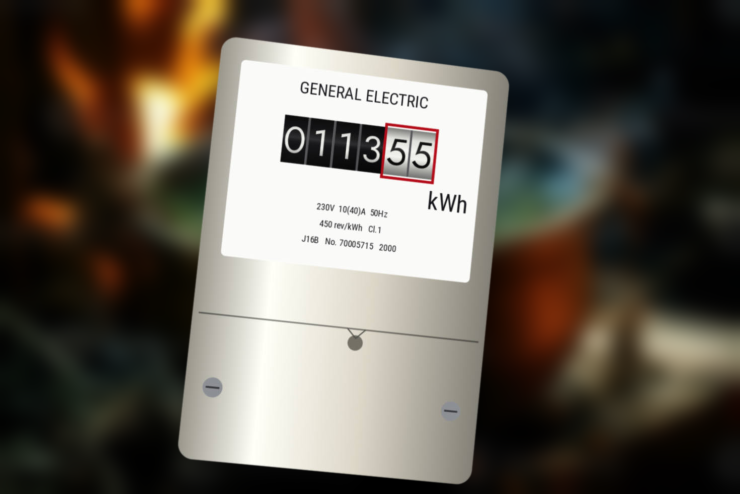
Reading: kWh 113.55
